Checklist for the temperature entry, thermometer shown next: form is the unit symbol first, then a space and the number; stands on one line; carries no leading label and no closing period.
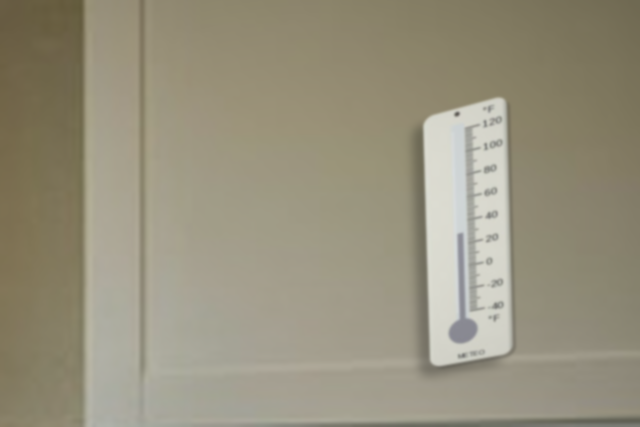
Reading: °F 30
